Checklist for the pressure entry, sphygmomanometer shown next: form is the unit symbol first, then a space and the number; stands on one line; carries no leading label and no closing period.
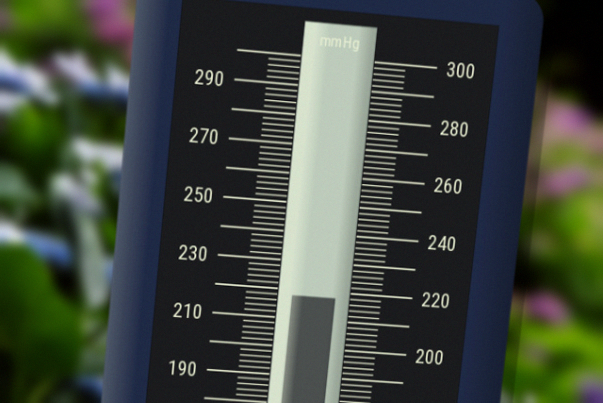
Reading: mmHg 218
